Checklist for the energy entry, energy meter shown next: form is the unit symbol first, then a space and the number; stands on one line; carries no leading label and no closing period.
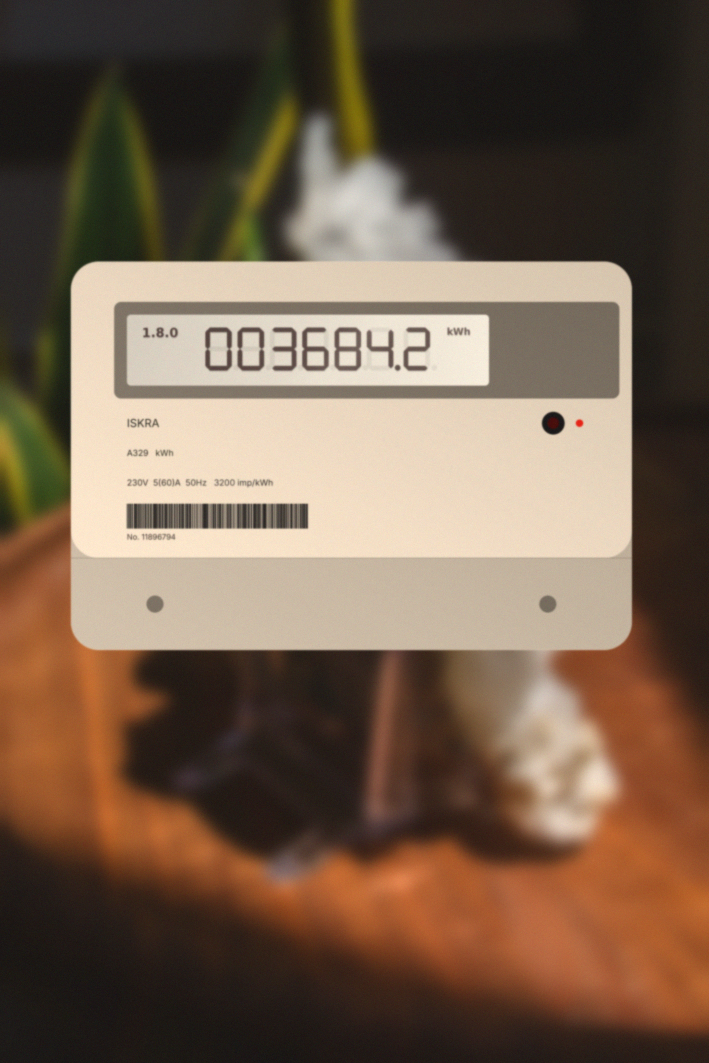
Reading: kWh 3684.2
